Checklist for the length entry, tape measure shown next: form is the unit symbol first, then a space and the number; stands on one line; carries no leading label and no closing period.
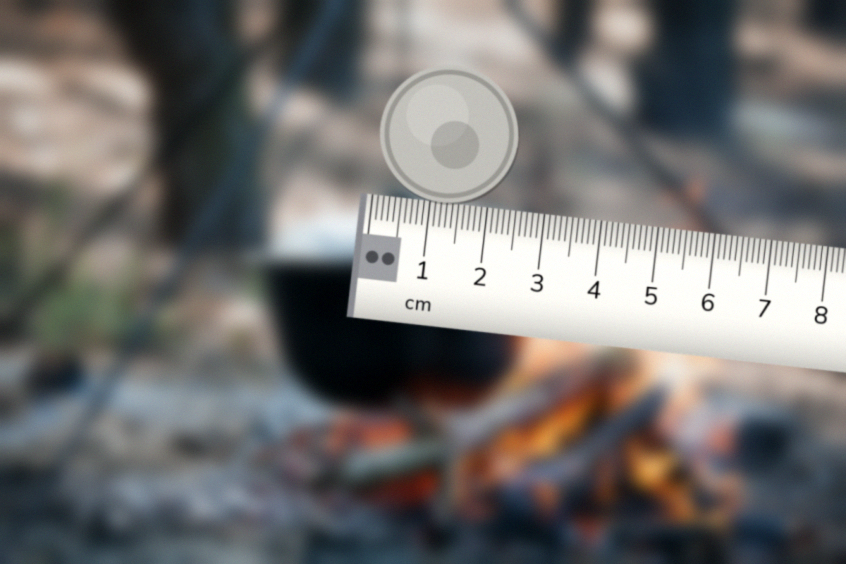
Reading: cm 2.4
